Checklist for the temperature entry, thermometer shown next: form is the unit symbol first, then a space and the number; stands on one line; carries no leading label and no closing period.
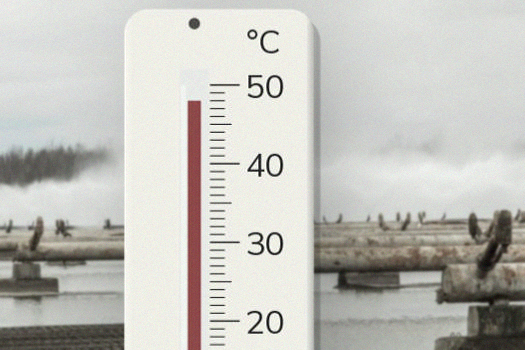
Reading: °C 48
